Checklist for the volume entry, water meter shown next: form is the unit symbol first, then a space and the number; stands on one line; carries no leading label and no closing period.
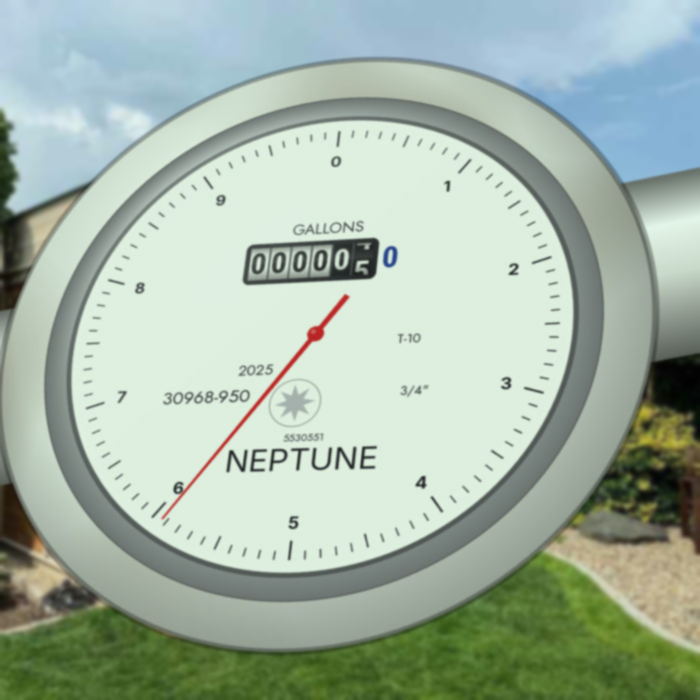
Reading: gal 45.9
